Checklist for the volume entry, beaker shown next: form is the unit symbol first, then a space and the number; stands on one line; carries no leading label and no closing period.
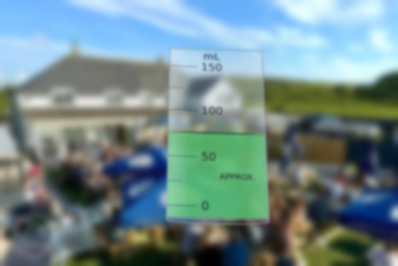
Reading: mL 75
